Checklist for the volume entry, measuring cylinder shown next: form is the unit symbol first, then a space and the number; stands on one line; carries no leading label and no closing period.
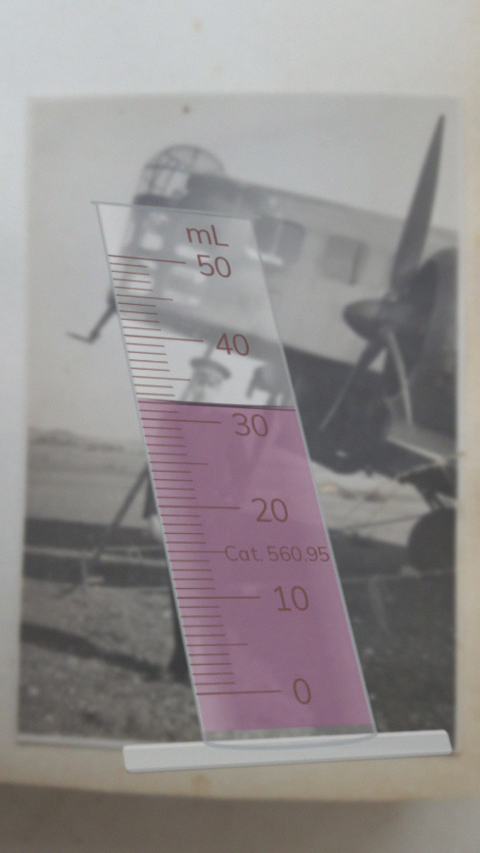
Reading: mL 32
